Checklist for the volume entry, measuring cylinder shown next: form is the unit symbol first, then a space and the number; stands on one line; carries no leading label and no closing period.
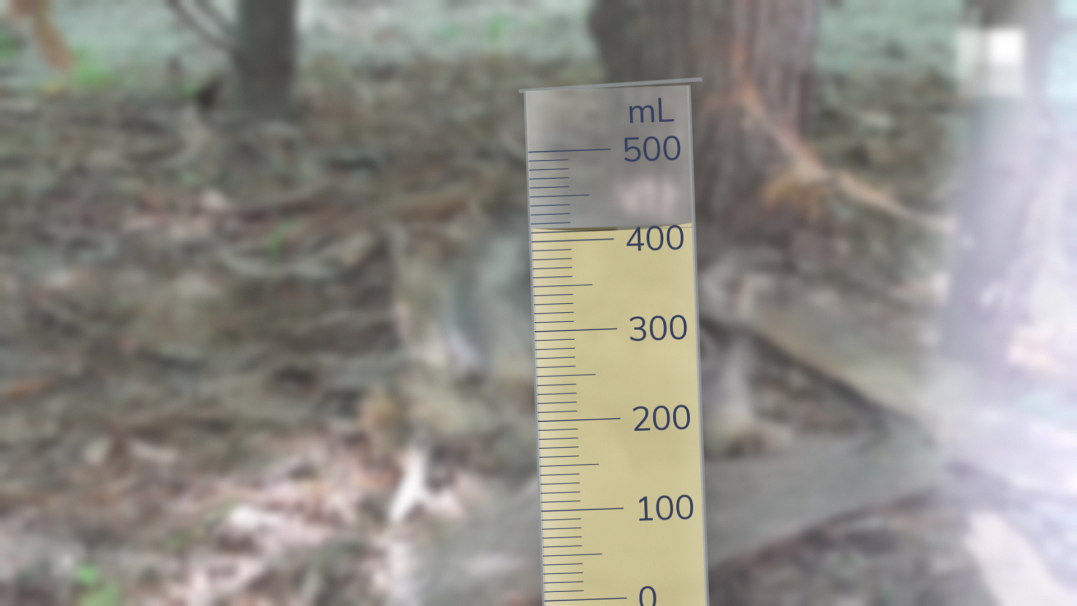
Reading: mL 410
